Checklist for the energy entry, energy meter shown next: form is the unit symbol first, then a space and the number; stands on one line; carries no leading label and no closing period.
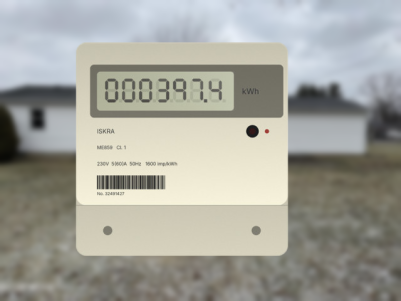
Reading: kWh 397.4
